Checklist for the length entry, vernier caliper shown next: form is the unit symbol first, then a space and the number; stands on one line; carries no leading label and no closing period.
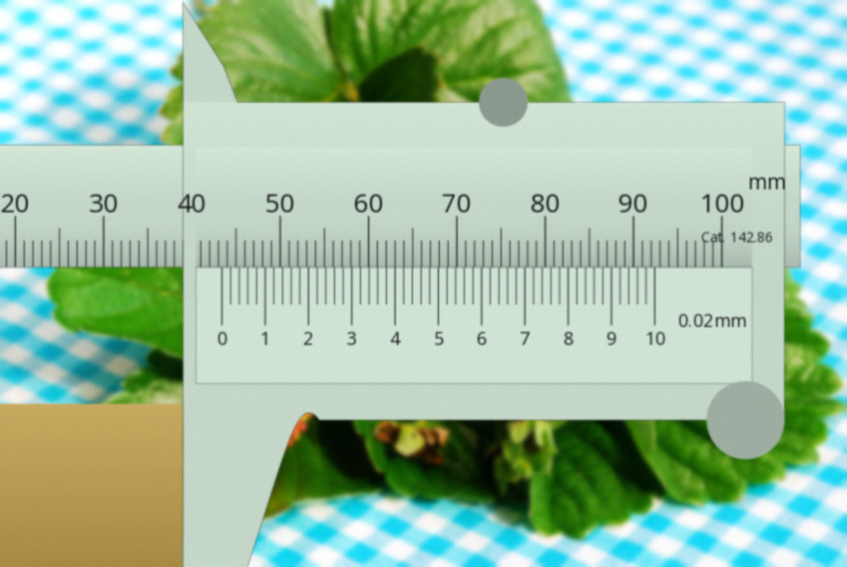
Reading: mm 43.4
